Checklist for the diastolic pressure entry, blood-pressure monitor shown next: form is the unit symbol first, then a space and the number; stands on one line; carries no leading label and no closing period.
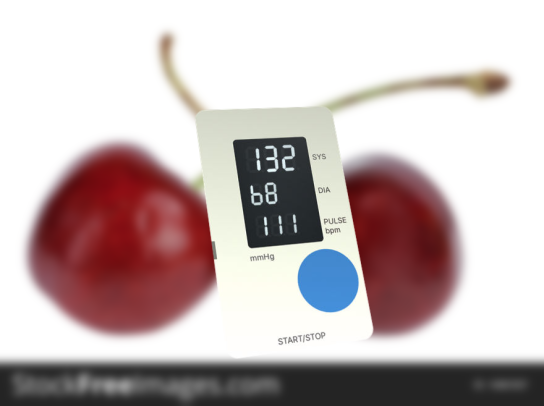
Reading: mmHg 68
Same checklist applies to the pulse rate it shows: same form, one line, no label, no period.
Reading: bpm 111
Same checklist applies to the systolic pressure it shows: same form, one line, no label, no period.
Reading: mmHg 132
